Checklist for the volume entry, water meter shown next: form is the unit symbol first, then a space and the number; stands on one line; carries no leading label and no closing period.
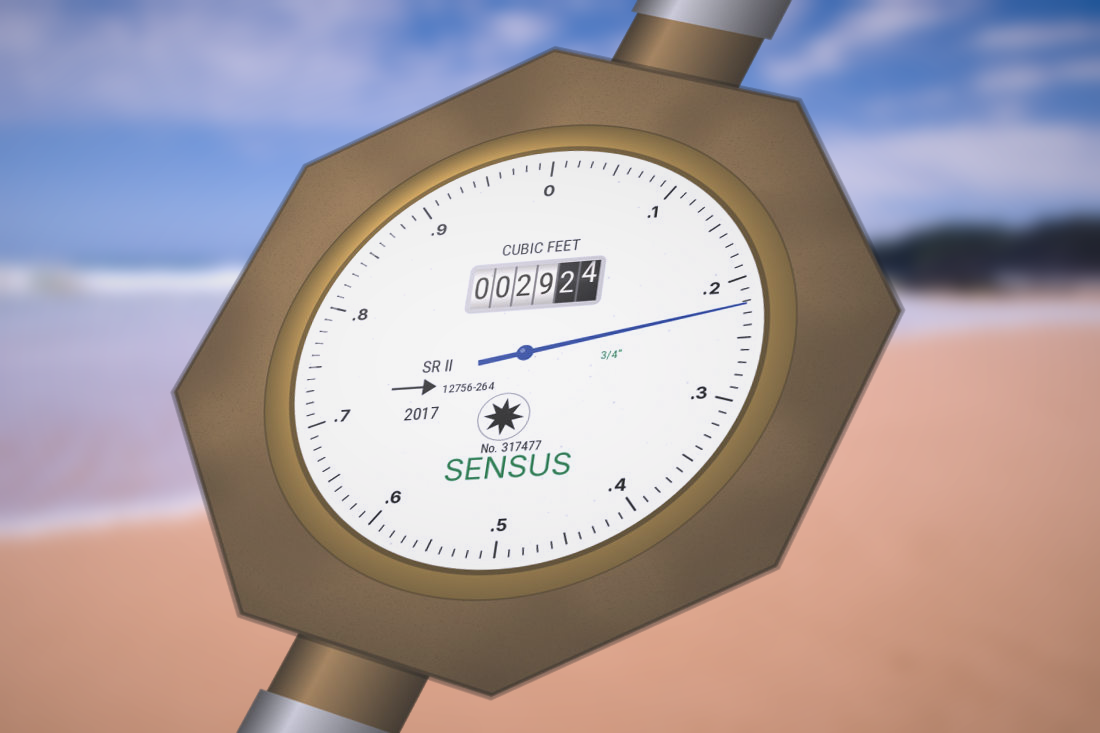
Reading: ft³ 2924.22
